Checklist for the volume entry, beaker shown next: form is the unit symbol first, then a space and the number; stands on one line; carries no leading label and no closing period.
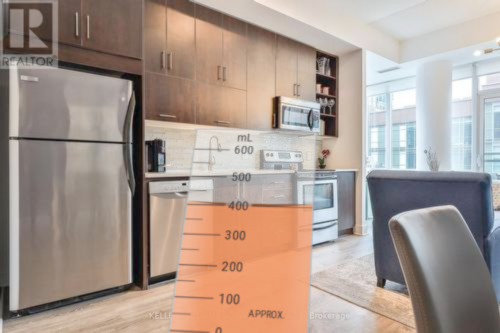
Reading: mL 400
